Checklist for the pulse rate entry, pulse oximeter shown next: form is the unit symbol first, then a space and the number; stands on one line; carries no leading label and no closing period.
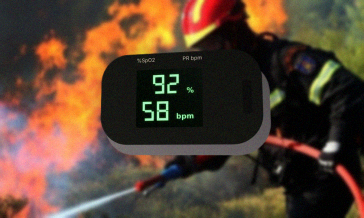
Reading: bpm 58
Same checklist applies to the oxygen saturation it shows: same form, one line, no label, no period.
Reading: % 92
